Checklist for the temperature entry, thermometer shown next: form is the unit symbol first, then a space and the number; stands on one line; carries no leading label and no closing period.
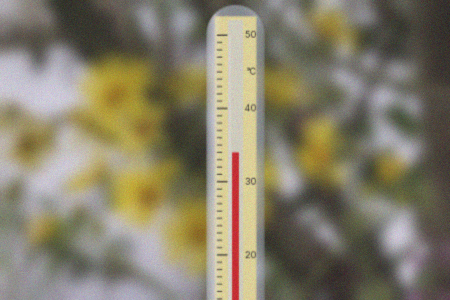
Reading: °C 34
